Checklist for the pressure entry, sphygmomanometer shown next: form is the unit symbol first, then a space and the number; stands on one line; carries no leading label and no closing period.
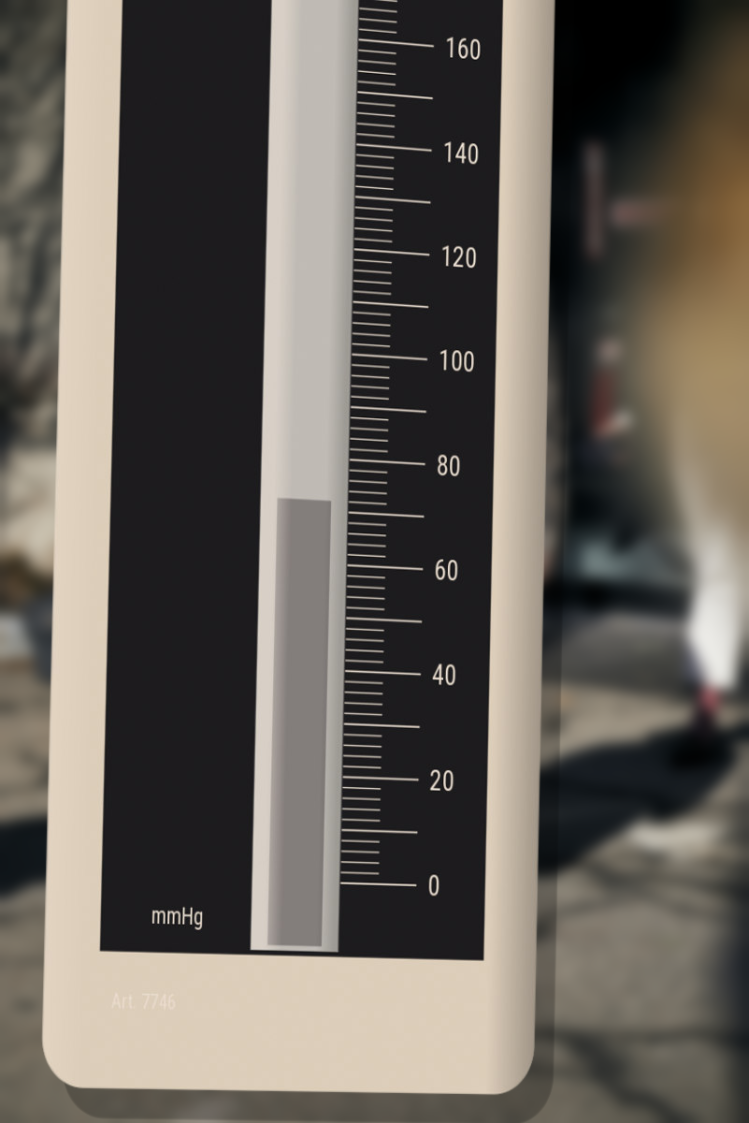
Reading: mmHg 72
